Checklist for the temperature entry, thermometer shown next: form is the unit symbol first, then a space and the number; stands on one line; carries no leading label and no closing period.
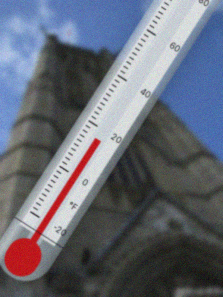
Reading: °F 16
